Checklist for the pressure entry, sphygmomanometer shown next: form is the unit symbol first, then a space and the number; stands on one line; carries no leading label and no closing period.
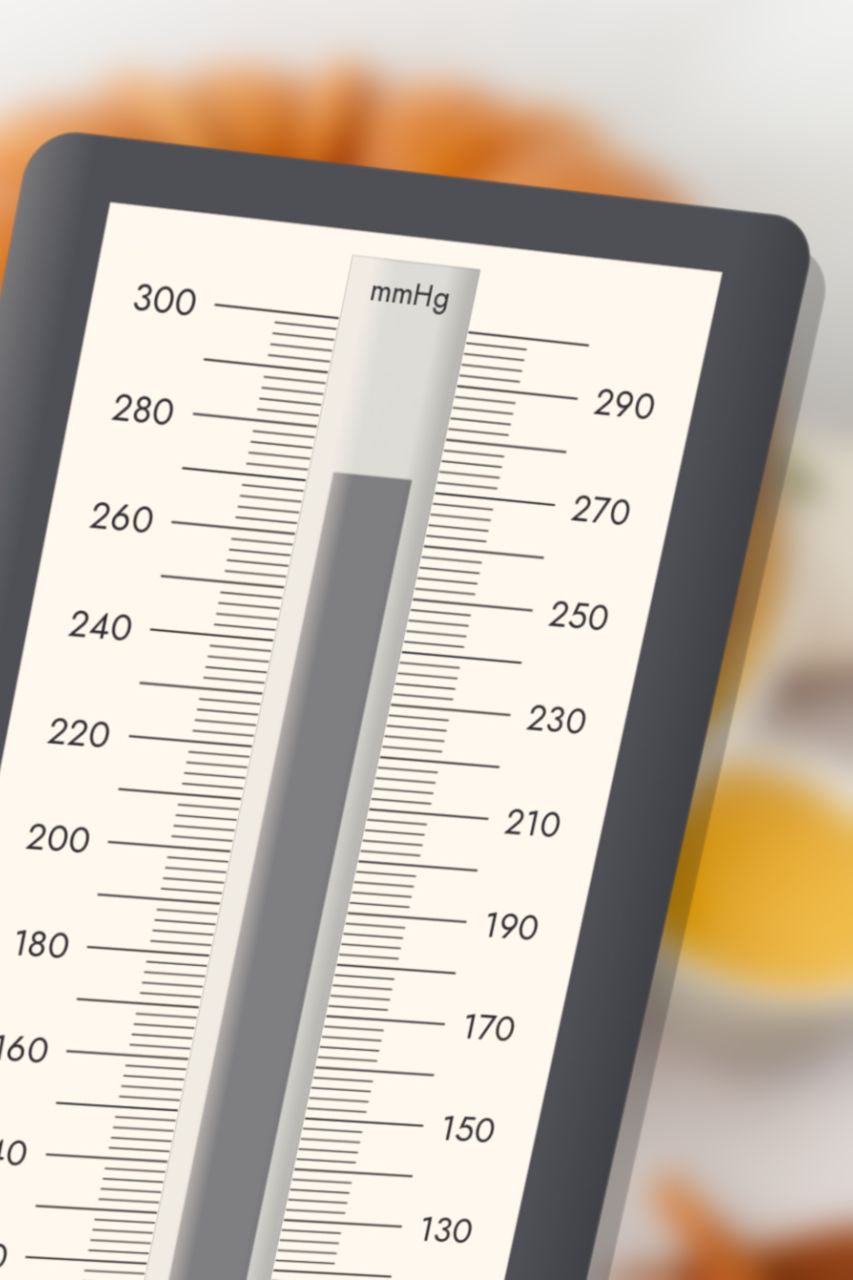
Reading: mmHg 272
